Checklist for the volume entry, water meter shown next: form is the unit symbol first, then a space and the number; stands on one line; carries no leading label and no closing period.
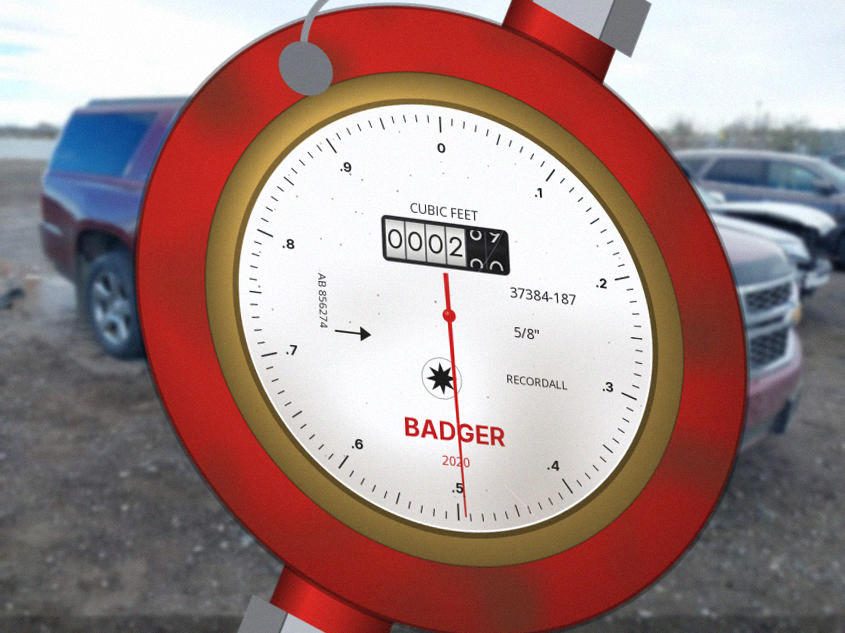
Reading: ft³ 289.49
